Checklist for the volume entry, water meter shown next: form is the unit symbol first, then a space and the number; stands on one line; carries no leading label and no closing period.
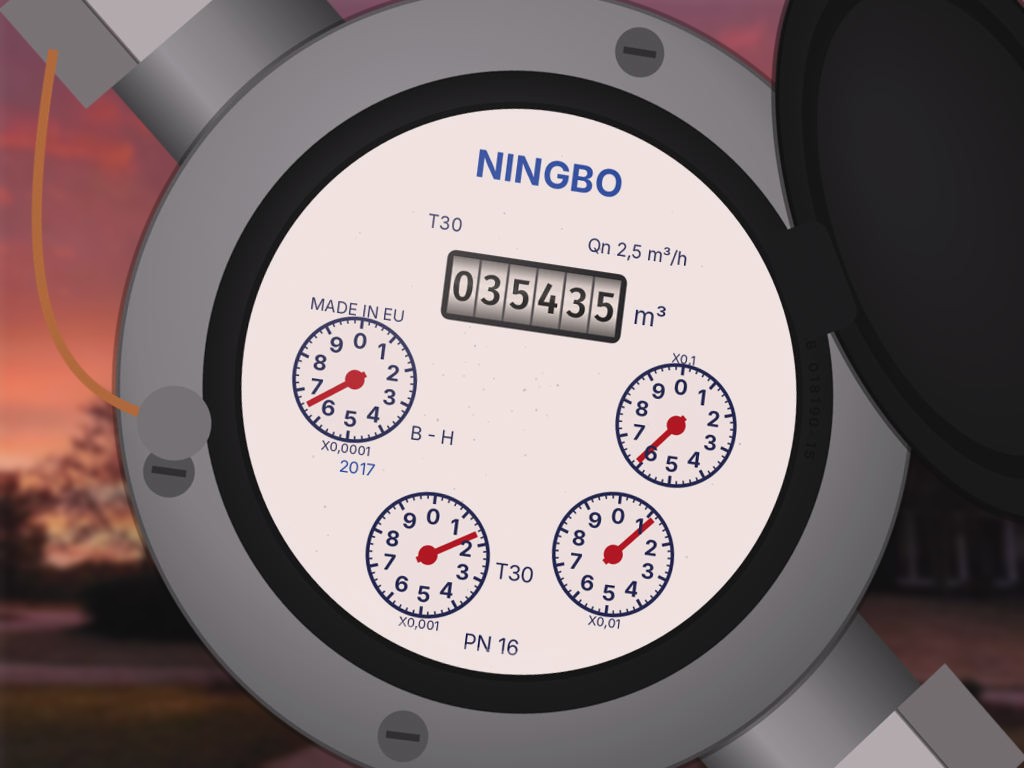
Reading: m³ 35435.6116
